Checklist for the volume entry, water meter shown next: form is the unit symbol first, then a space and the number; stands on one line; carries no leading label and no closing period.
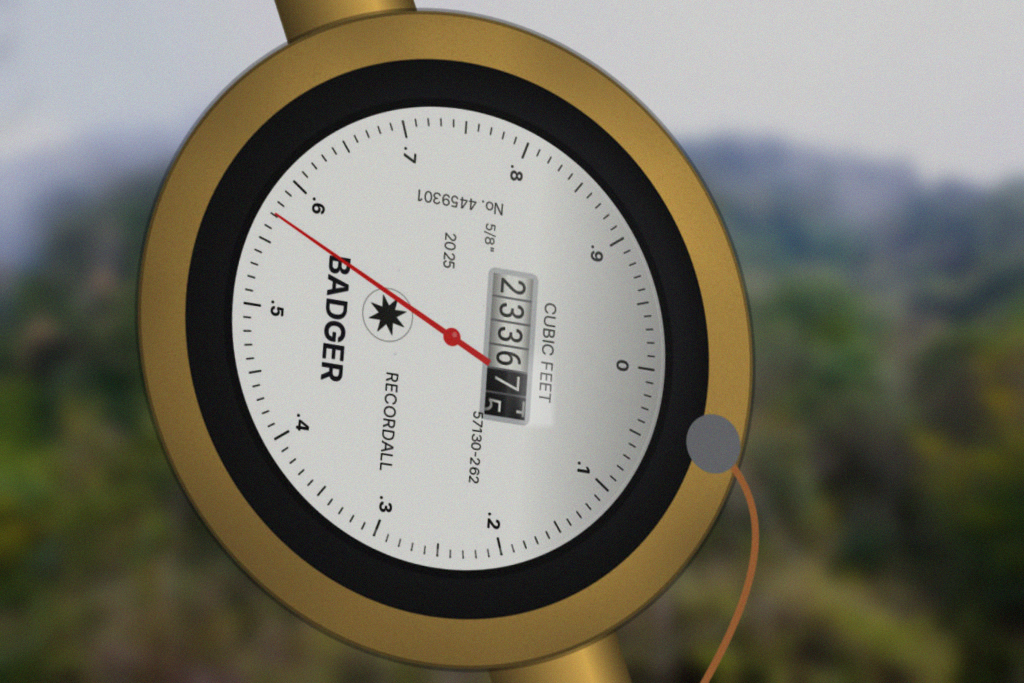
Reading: ft³ 233674.57
